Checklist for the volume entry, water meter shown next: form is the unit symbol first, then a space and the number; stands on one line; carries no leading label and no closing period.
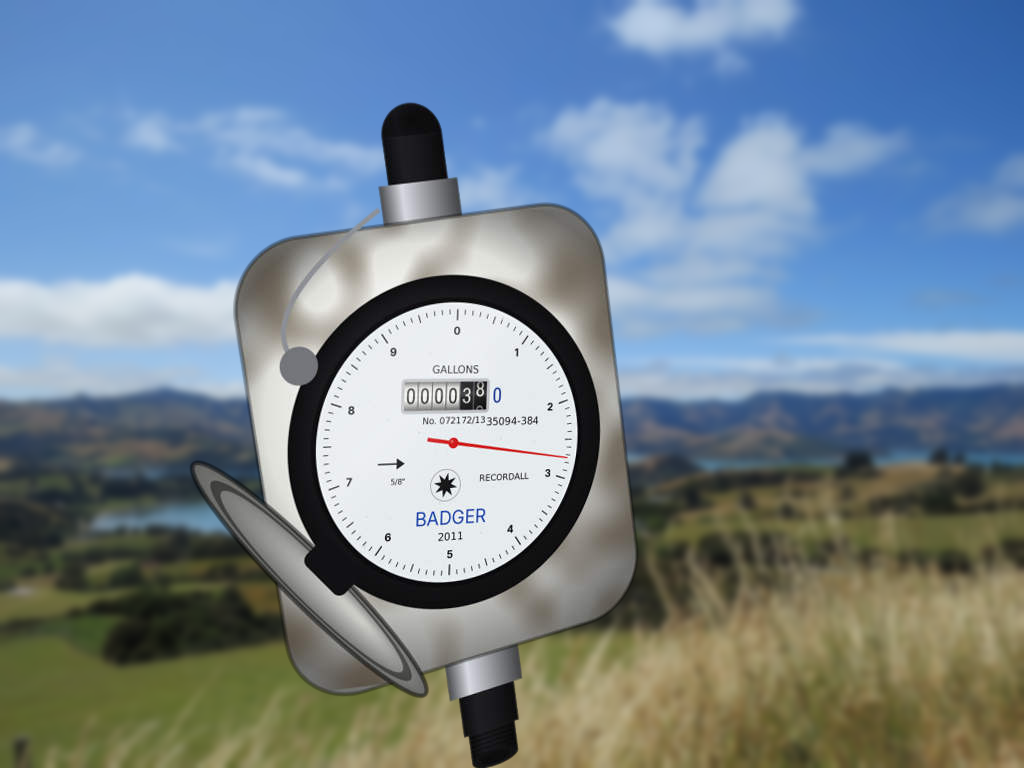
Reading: gal 382.7
